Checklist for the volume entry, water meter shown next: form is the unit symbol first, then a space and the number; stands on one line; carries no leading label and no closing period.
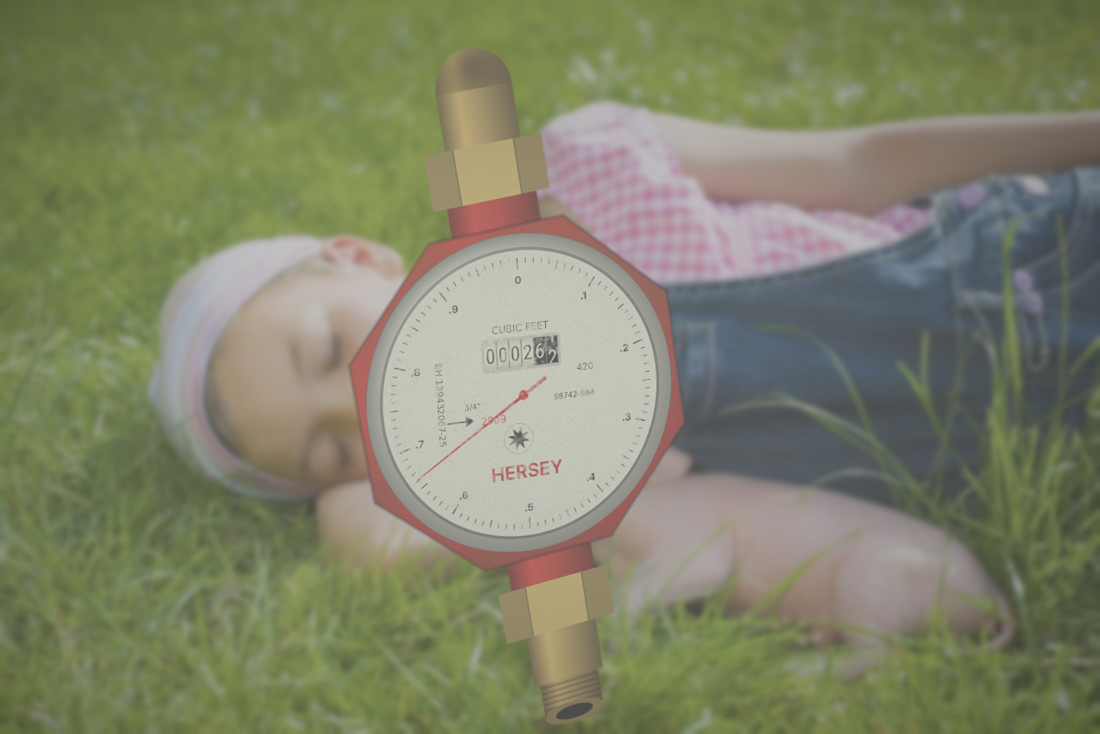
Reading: ft³ 261.66
